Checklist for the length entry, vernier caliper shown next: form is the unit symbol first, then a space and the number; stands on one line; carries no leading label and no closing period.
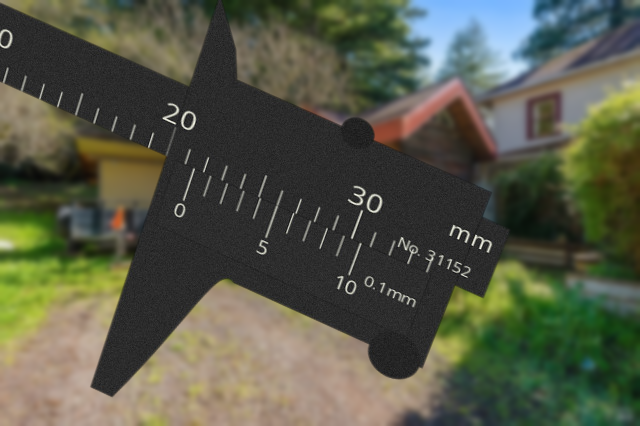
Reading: mm 21.5
